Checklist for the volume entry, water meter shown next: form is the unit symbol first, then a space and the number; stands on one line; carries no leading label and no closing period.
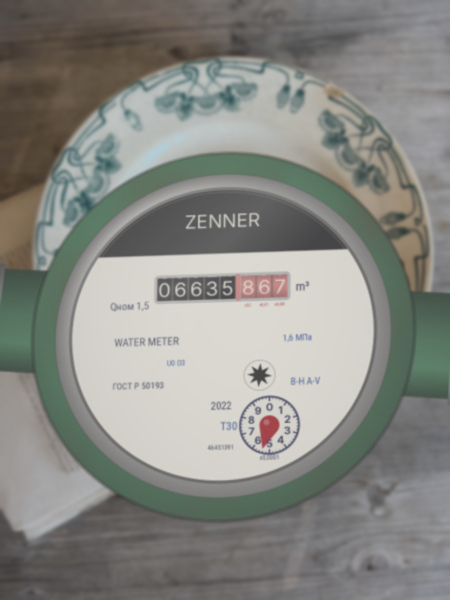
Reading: m³ 6635.8675
